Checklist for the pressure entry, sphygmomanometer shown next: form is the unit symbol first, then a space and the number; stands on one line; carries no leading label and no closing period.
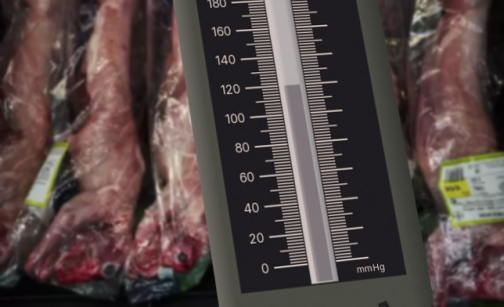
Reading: mmHg 120
